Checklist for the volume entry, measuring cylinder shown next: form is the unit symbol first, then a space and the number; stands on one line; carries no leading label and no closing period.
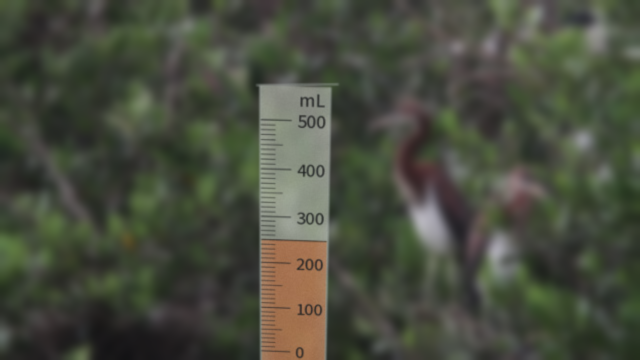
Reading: mL 250
